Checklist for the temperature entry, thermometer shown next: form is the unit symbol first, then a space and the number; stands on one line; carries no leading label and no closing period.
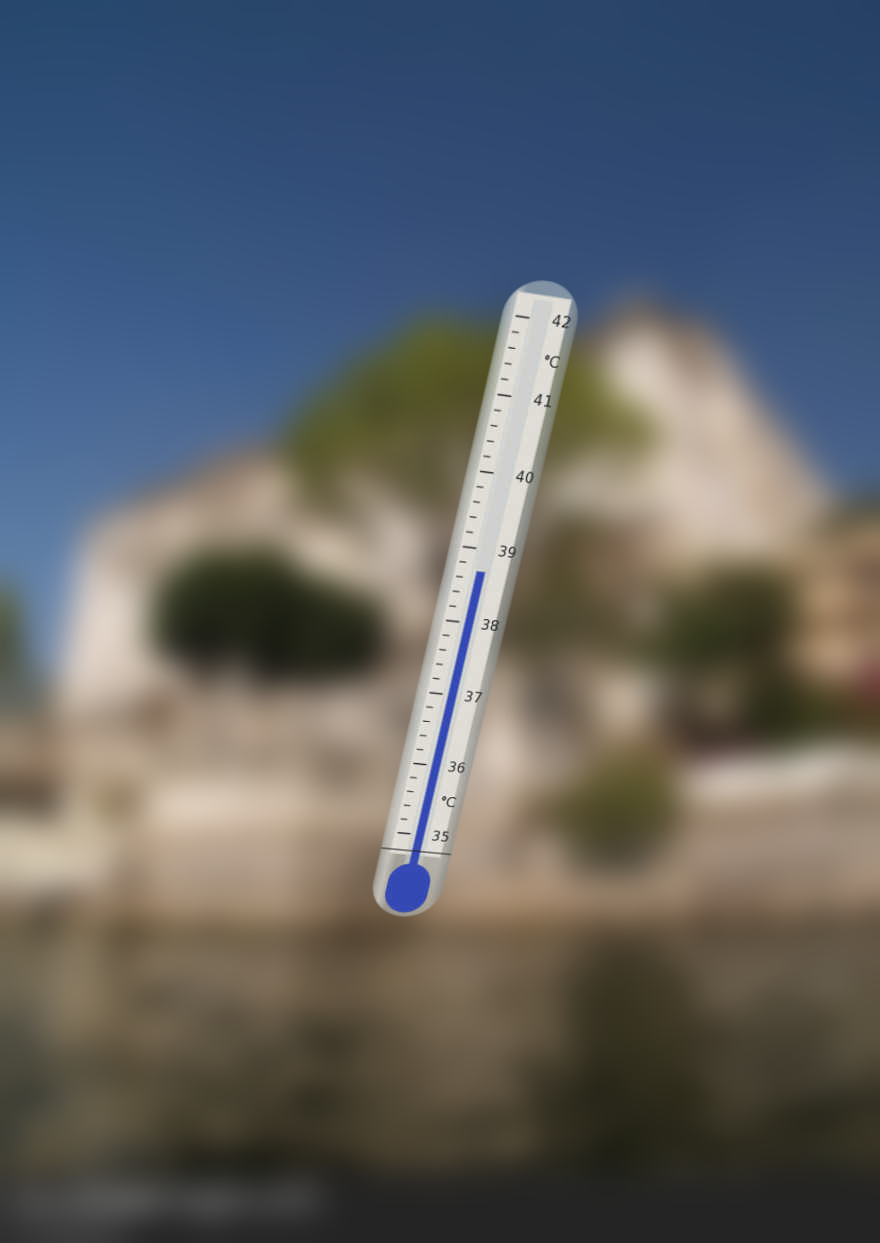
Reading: °C 38.7
